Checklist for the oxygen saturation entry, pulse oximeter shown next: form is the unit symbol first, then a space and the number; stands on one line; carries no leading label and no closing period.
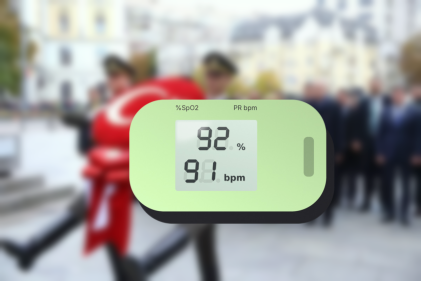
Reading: % 92
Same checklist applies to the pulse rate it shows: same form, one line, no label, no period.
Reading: bpm 91
